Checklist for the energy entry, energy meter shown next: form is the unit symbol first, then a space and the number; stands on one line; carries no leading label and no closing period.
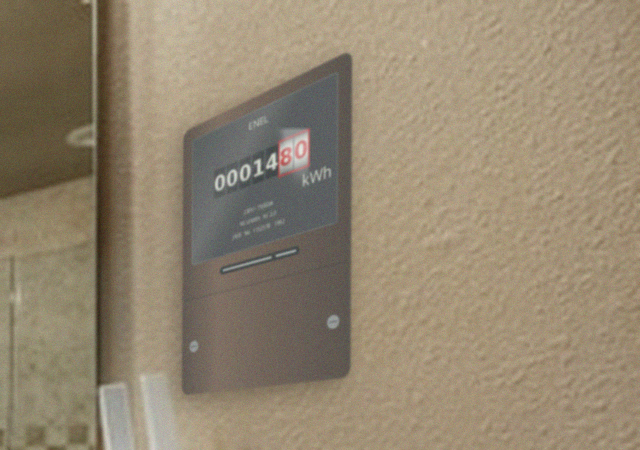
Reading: kWh 14.80
